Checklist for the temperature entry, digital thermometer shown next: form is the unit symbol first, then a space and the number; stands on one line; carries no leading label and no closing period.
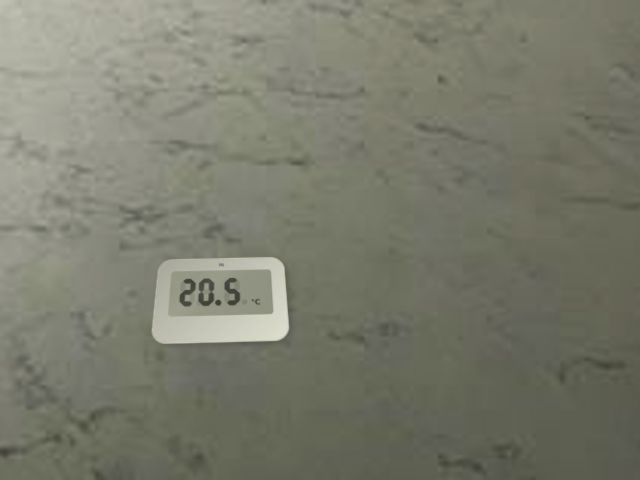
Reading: °C 20.5
